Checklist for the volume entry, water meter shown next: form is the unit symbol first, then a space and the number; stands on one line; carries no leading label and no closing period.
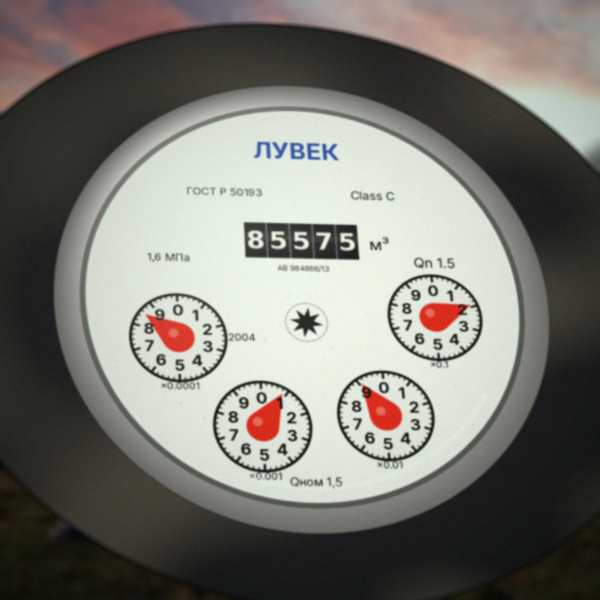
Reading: m³ 85575.1908
